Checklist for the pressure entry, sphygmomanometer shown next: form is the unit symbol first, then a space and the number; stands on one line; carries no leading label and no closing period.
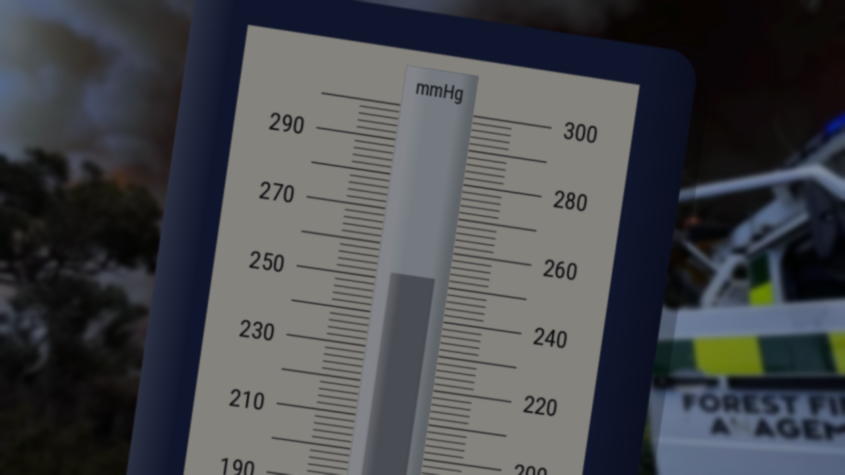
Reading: mmHg 252
